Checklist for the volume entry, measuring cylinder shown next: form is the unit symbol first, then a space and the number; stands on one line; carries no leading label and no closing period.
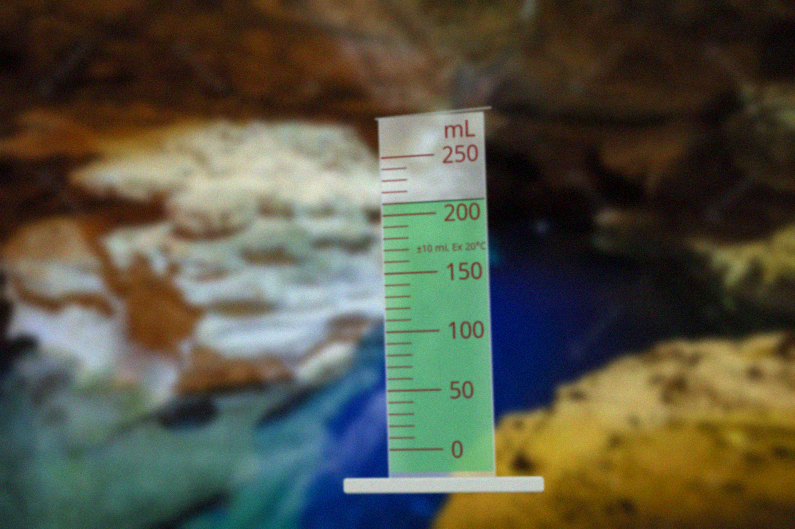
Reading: mL 210
